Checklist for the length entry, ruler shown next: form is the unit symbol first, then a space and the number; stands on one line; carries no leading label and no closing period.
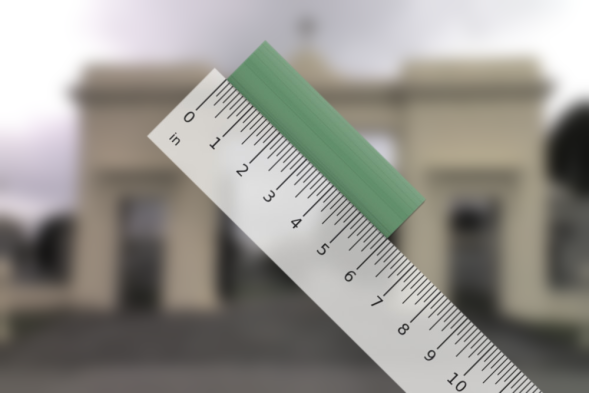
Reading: in 6
